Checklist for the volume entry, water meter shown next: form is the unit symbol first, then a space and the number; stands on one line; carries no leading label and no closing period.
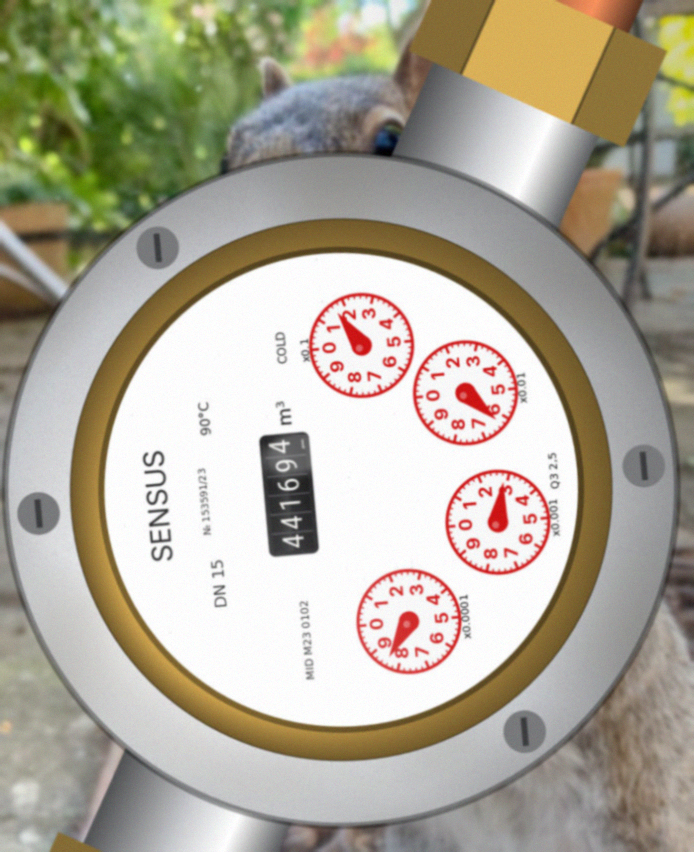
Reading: m³ 441694.1628
